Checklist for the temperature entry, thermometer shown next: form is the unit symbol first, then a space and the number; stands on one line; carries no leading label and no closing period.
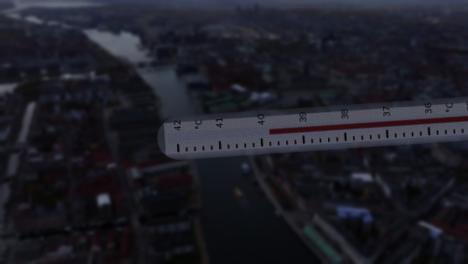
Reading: °C 39.8
